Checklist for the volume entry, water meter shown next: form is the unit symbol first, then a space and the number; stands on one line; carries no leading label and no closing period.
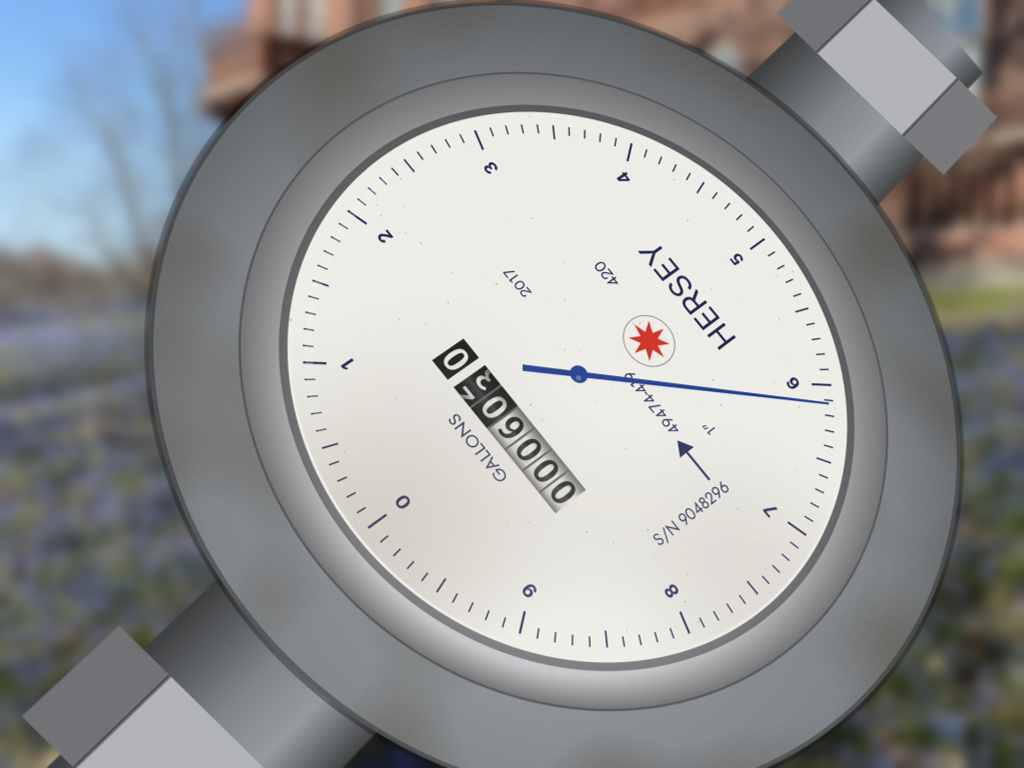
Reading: gal 6026.1
